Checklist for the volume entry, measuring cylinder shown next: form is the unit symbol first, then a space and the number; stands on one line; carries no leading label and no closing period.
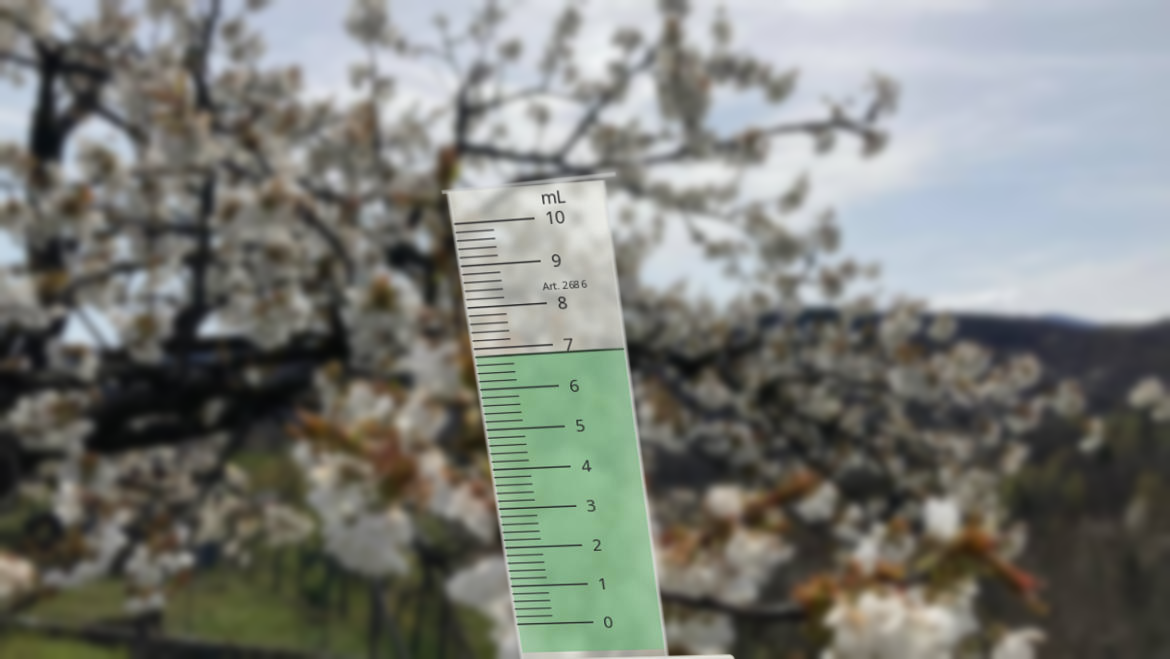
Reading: mL 6.8
